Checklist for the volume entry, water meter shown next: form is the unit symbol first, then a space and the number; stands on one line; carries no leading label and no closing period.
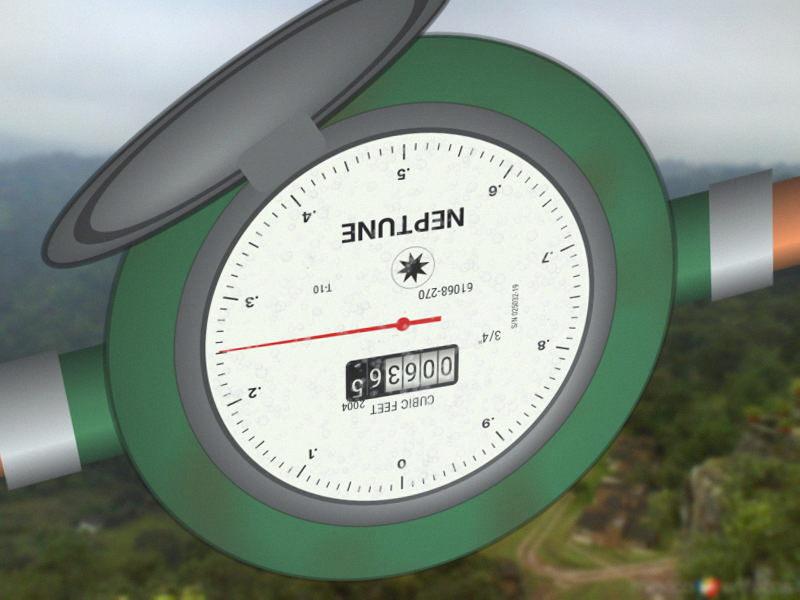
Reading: ft³ 6365.25
